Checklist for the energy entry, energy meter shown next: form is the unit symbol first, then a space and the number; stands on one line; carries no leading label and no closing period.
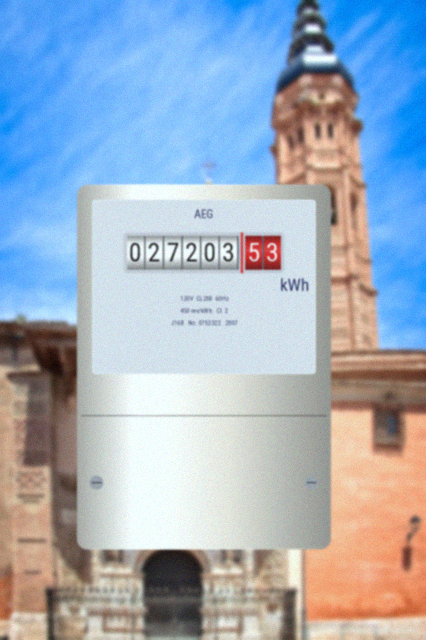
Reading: kWh 27203.53
